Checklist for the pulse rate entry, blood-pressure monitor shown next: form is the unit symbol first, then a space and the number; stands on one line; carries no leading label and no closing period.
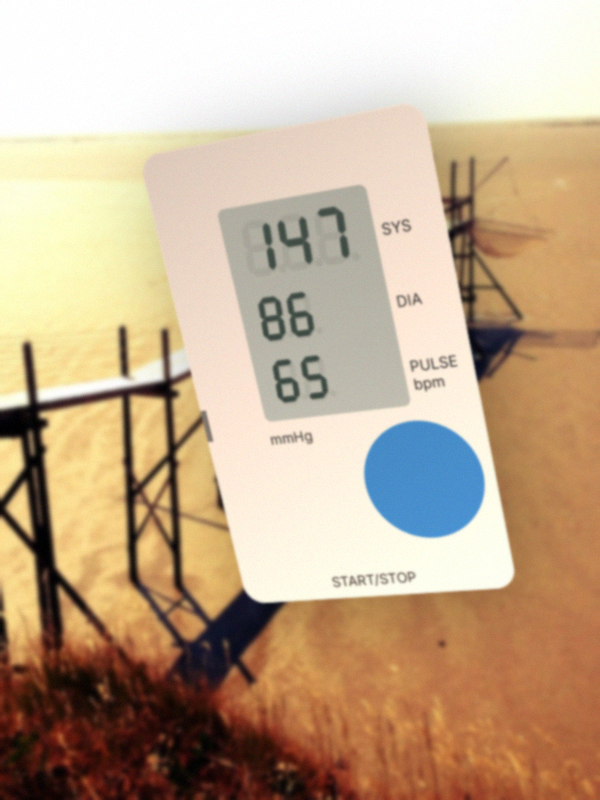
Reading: bpm 65
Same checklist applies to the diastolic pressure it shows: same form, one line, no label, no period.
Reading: mmHg 86
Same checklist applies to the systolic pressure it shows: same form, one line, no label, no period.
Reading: mmHg 147
